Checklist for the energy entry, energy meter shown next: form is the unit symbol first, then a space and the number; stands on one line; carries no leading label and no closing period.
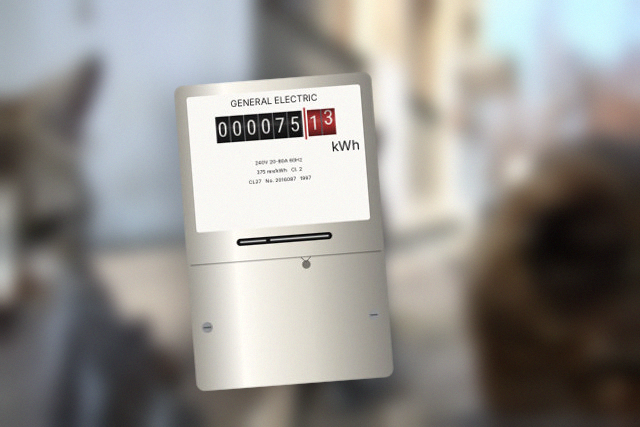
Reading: kWh 75.13
